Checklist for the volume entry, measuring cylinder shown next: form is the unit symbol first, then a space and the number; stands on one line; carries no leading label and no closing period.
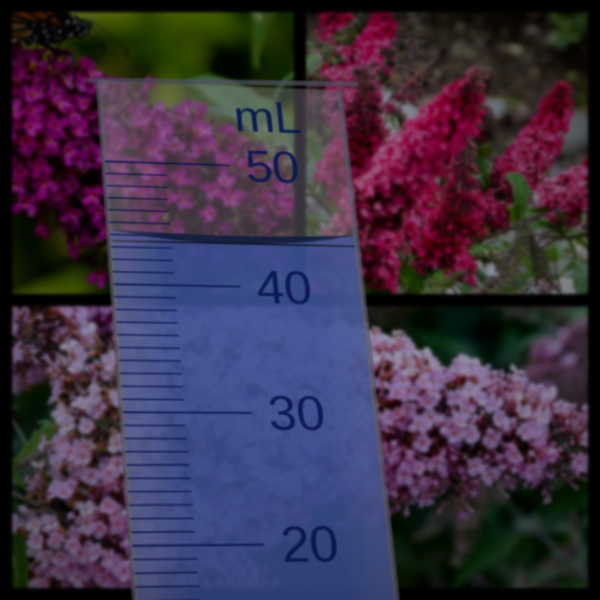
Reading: mL 43.5
